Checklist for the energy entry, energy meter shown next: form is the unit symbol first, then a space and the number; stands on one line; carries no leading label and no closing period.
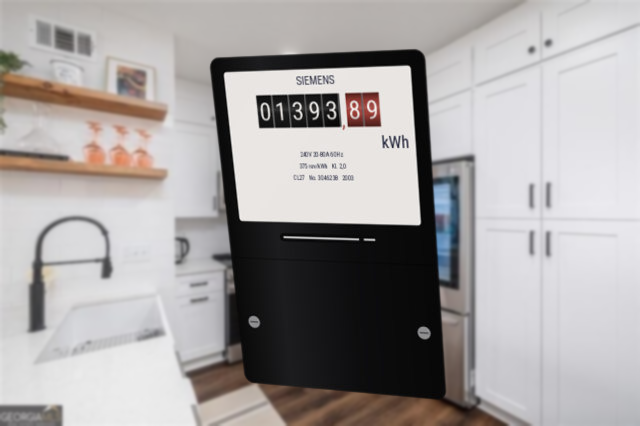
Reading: kWh 1393.89
